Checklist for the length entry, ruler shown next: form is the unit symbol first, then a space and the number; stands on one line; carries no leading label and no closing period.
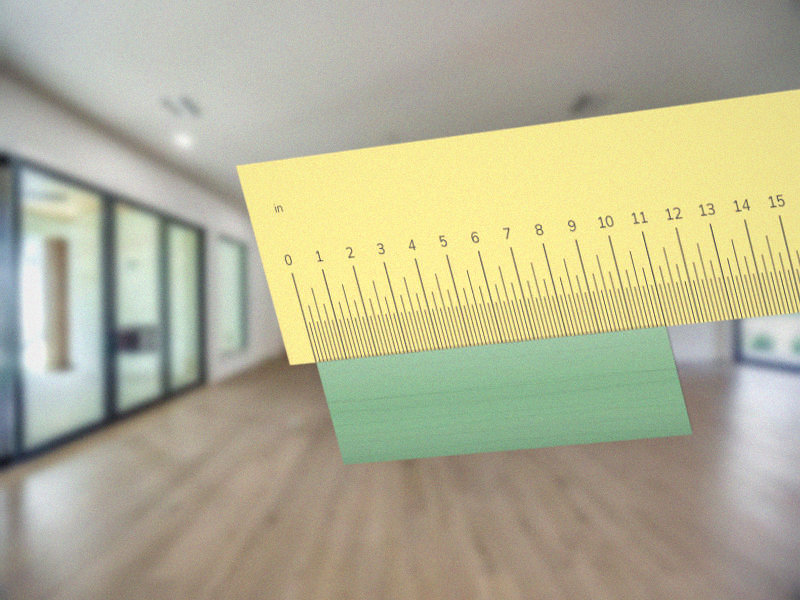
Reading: in 11
